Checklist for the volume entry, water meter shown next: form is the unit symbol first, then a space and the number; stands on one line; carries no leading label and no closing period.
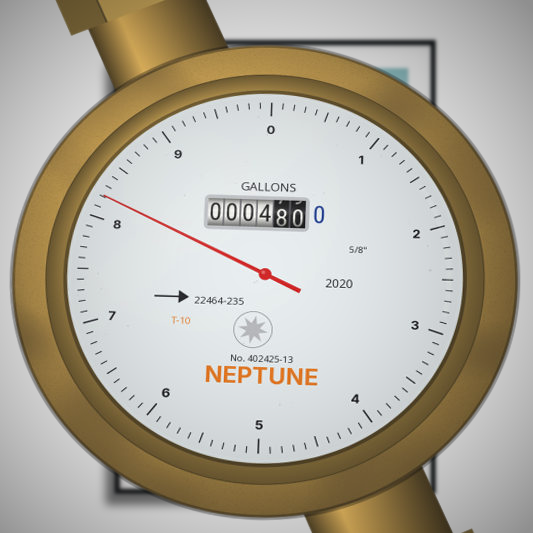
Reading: gal 4798.2
